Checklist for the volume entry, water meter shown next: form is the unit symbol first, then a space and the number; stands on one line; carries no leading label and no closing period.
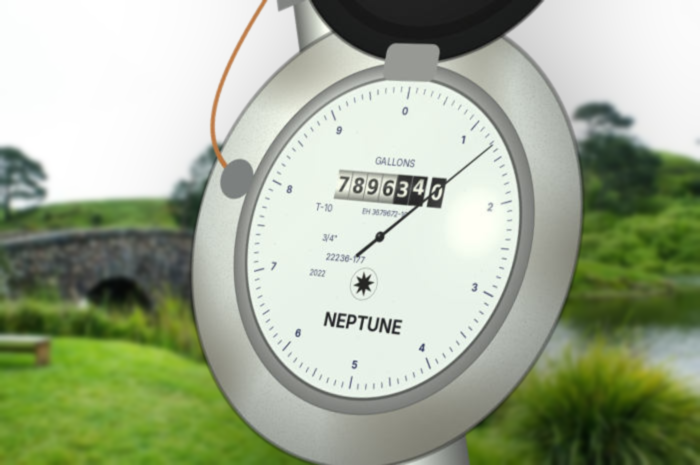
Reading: gal 7896341.3
